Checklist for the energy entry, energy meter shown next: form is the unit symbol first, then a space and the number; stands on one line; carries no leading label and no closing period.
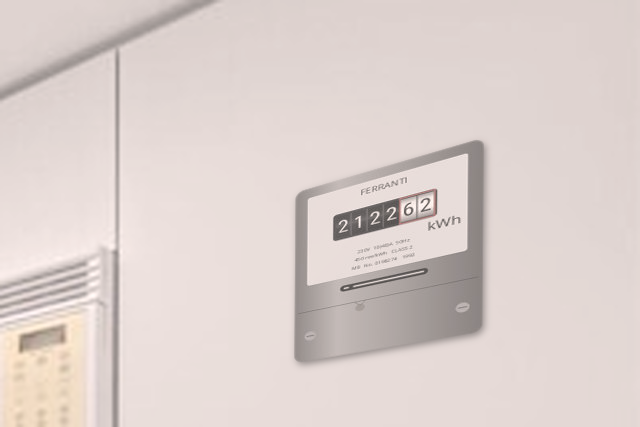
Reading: kWh 2122.62
